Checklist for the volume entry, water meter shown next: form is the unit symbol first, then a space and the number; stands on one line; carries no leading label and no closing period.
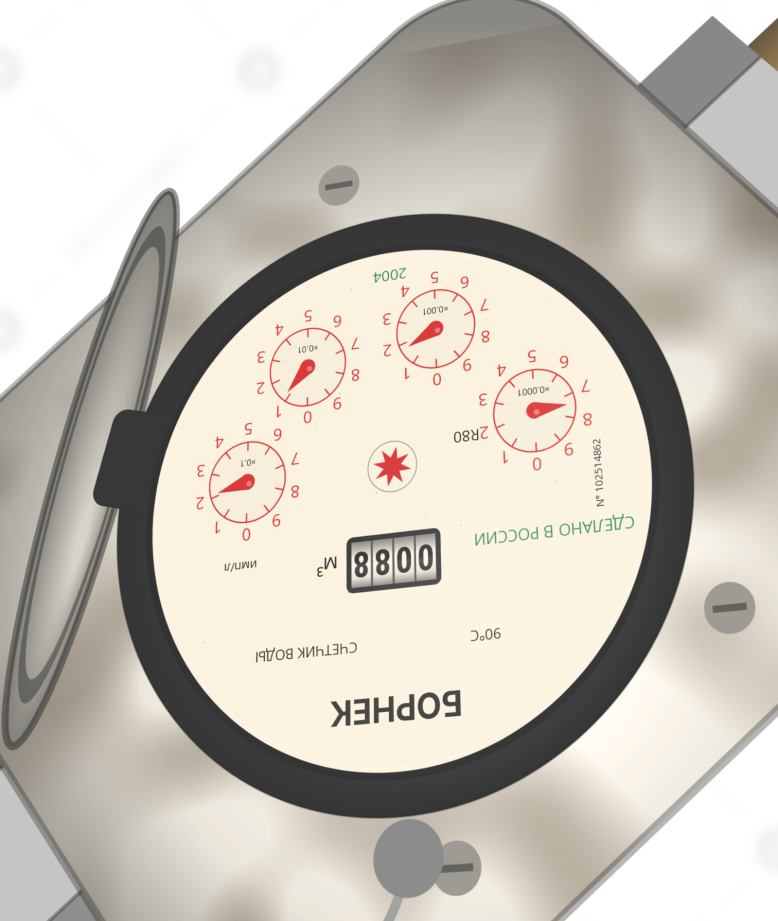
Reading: m³ 88.2117
